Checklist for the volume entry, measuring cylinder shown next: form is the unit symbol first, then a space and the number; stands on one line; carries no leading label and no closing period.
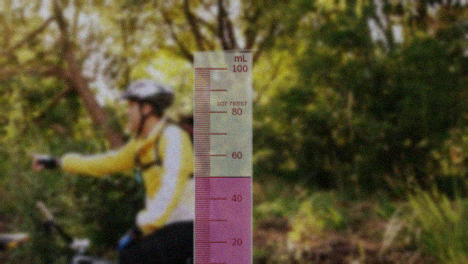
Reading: mL 50
